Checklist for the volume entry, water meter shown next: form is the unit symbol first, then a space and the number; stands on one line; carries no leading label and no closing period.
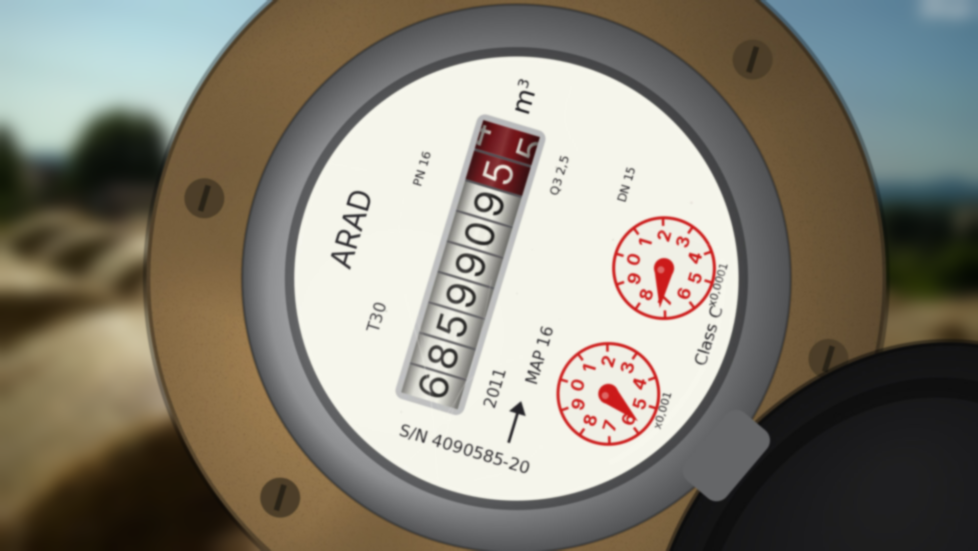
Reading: m³ 6859909.5457
